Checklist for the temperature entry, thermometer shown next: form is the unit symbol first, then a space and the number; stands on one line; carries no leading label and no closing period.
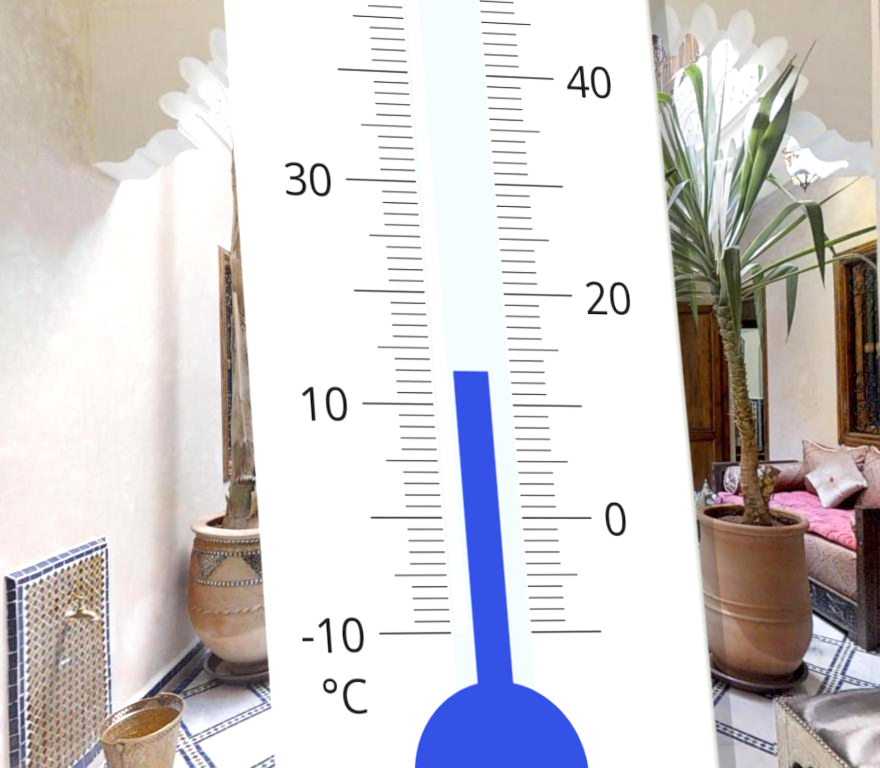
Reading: °C 13
